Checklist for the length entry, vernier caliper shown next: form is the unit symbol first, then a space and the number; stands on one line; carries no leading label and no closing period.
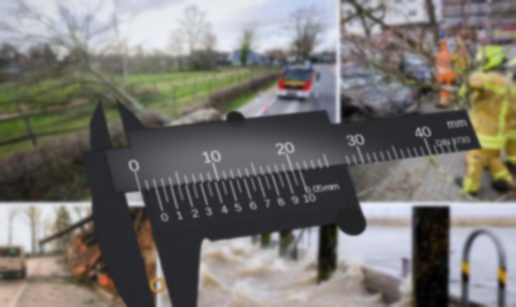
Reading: mm 2.0
